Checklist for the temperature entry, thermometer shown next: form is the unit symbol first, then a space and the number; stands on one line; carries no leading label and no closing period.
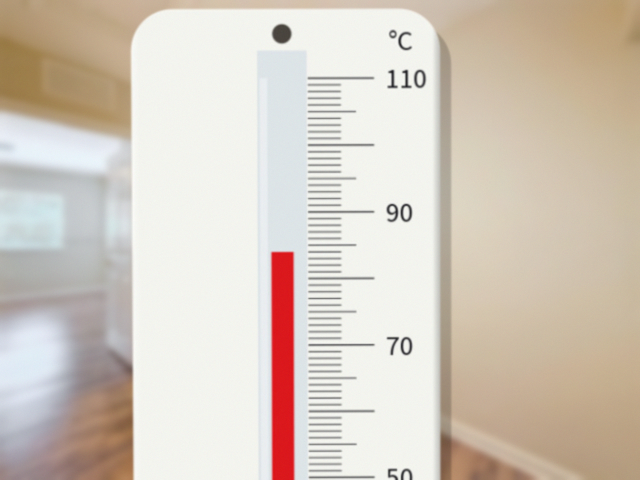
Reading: °C 84
